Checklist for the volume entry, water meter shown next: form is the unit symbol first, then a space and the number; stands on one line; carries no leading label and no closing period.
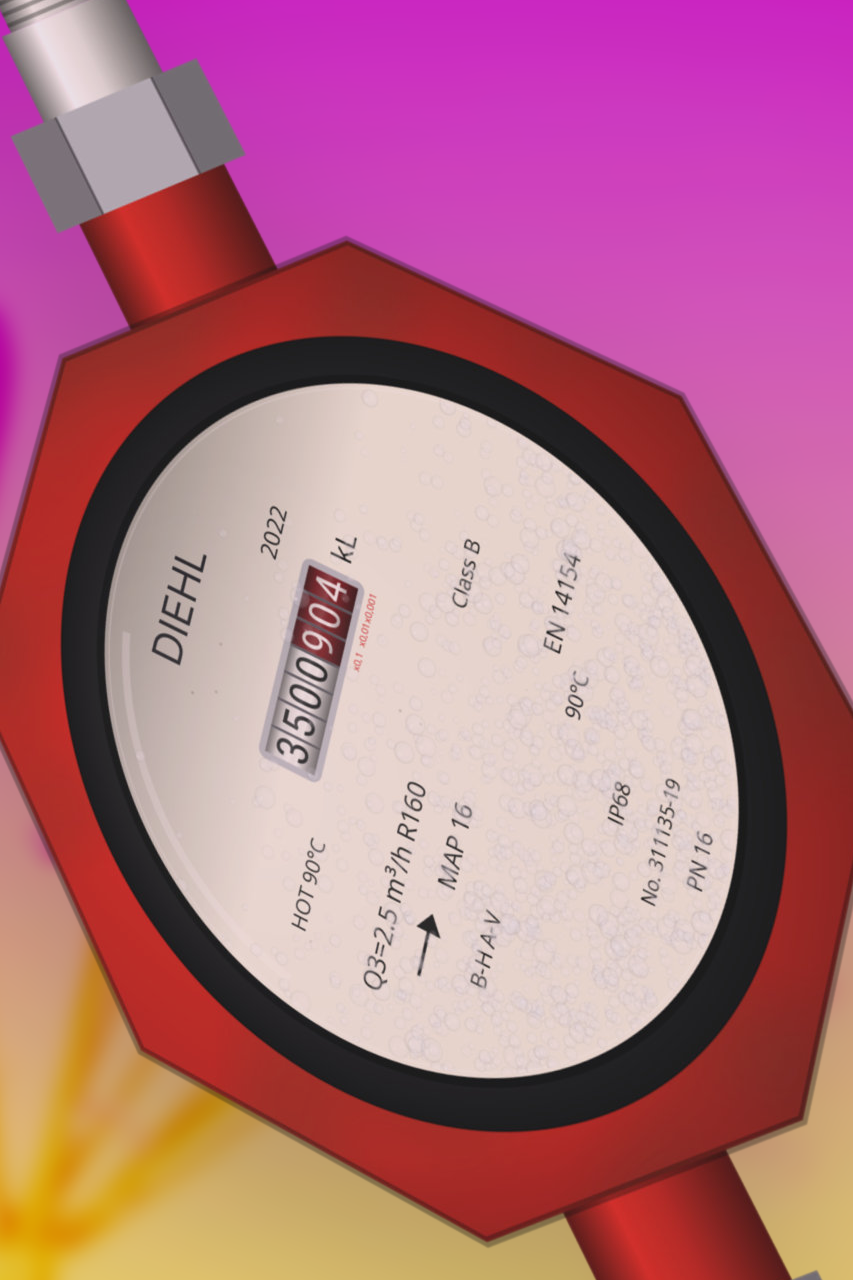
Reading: kL 3500.904
